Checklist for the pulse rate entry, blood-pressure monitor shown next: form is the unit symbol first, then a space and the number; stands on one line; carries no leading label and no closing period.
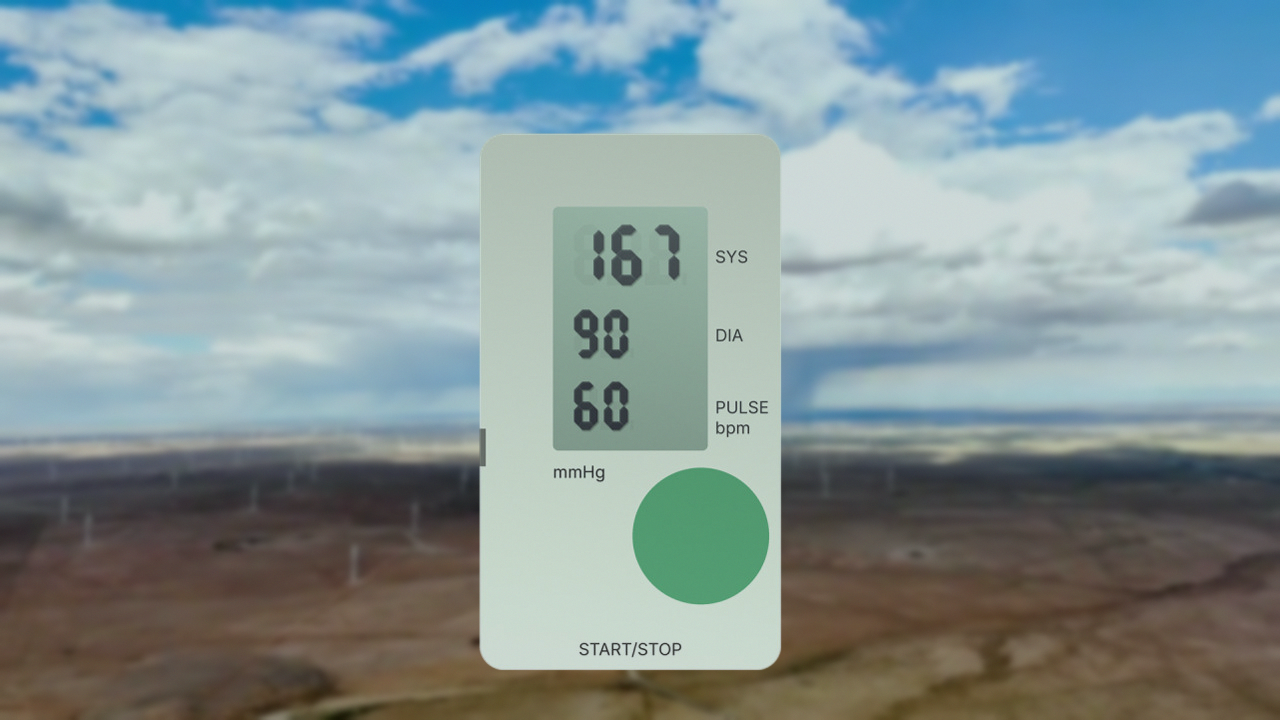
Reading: bpm 60
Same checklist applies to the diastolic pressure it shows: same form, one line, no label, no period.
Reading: mmHg 90
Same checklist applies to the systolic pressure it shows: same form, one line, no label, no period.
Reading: mmHg 167
